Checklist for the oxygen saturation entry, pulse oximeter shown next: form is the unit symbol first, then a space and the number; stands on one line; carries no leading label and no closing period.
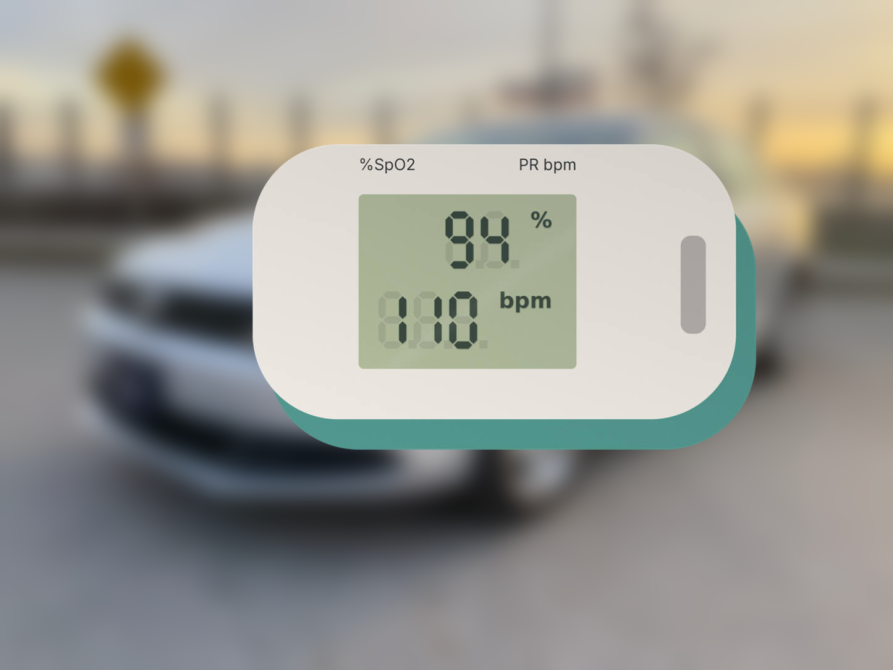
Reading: % 94
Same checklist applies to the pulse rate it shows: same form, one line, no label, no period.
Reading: bpm 110
